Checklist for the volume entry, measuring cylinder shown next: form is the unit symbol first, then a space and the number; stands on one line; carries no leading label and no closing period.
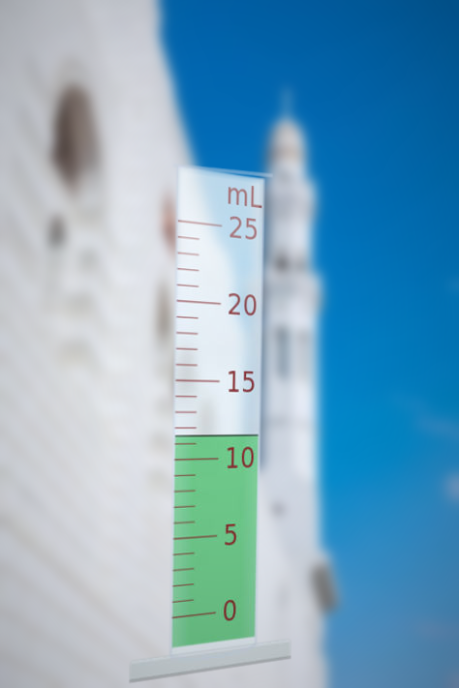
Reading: mL 11.5
